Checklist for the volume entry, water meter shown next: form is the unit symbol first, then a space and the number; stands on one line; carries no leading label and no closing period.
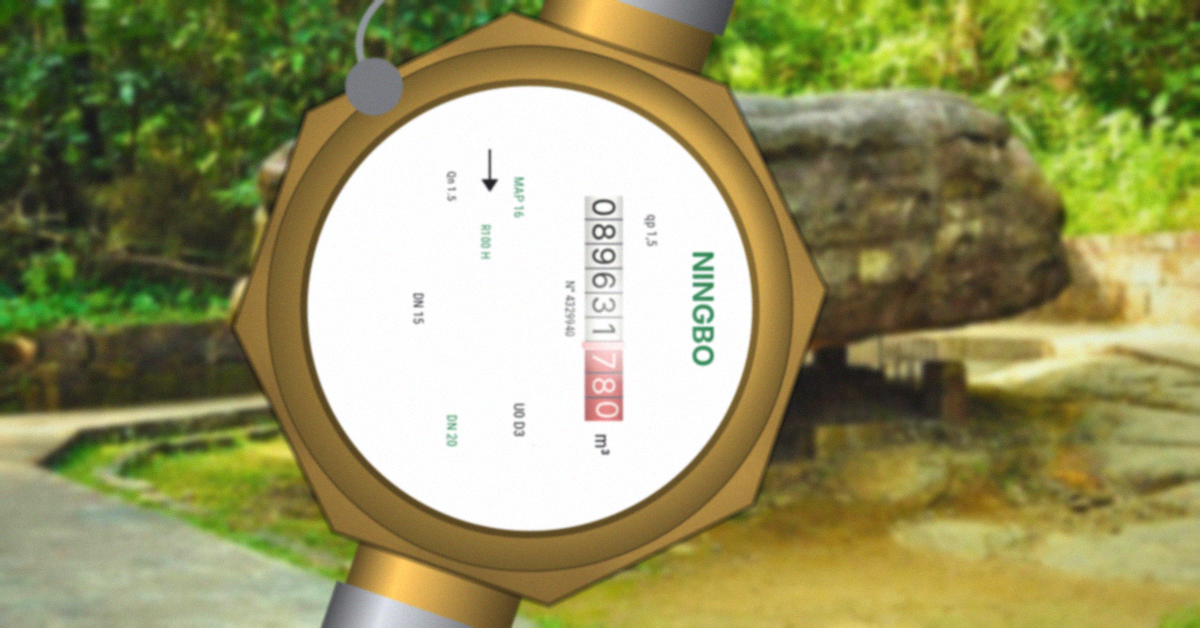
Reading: m³ 89631.780
